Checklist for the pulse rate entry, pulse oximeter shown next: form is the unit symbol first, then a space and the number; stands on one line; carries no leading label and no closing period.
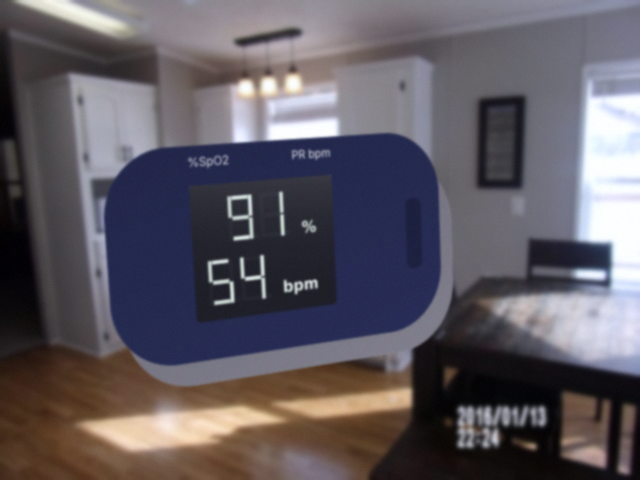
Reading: bpm 54
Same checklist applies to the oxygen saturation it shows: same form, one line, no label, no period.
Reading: % 91
